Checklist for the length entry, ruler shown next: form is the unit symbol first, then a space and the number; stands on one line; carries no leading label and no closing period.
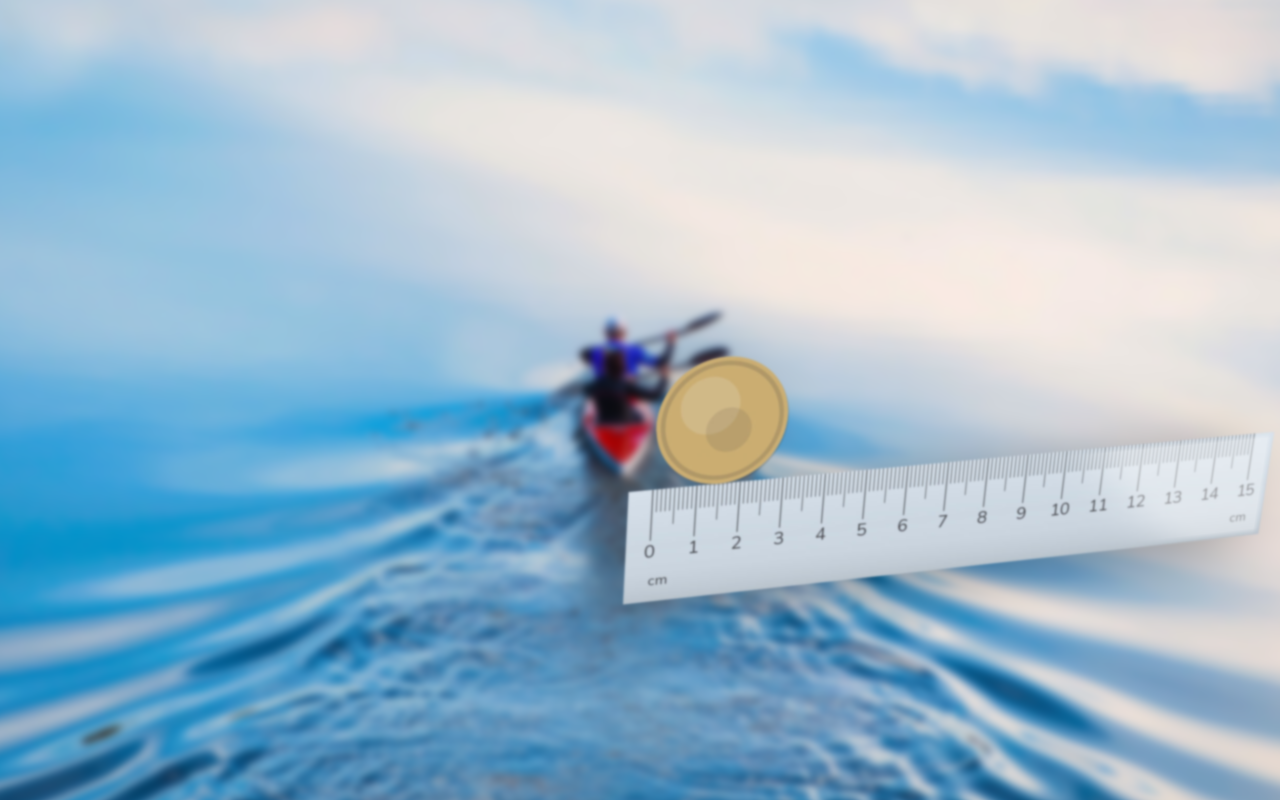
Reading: cm 3
